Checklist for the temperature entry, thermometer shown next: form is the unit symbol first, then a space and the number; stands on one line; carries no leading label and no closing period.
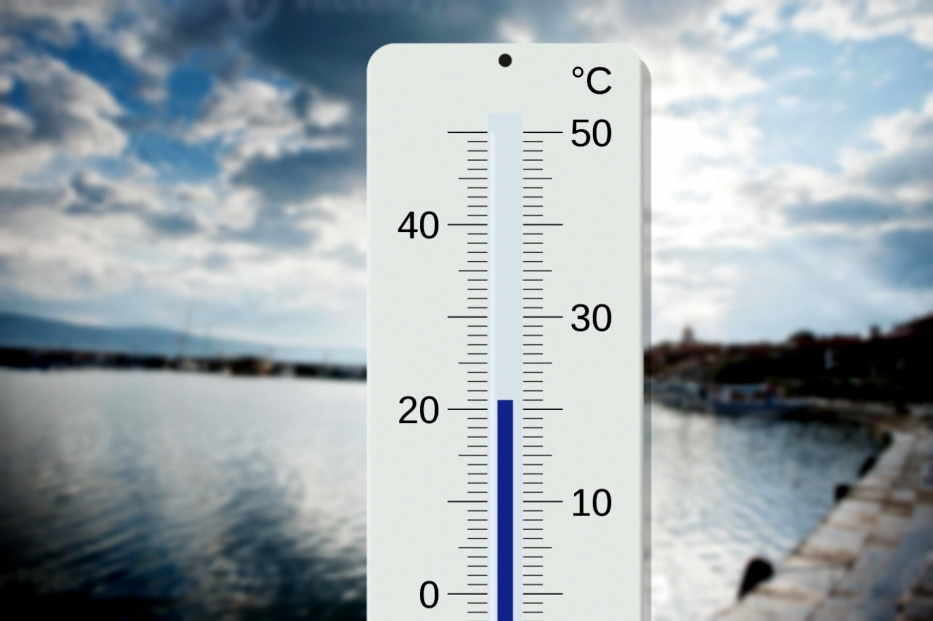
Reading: °C 21
